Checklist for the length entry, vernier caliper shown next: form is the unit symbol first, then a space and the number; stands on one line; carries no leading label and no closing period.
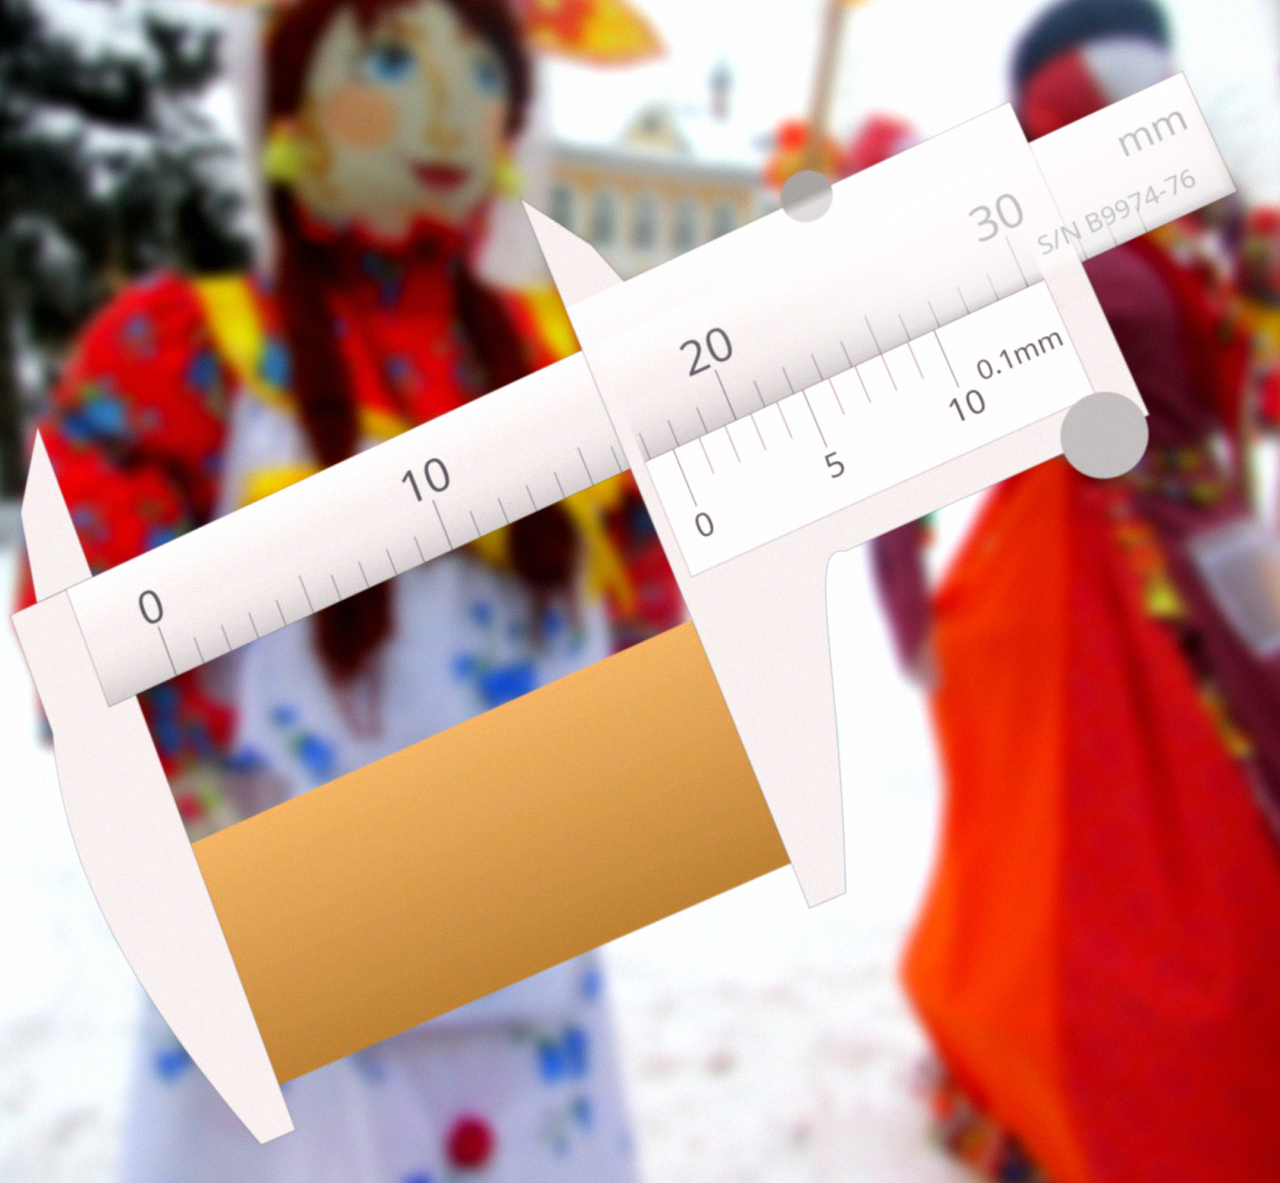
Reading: mm 17.8
